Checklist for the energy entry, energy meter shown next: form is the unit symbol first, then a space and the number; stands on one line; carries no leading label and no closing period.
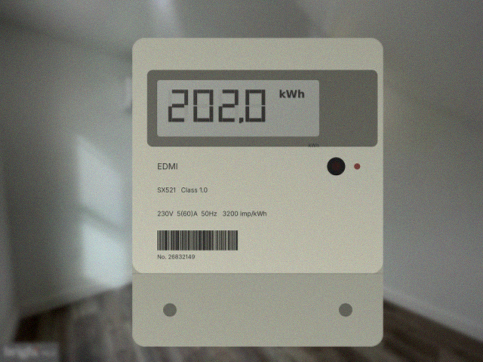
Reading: kWh 202.0
